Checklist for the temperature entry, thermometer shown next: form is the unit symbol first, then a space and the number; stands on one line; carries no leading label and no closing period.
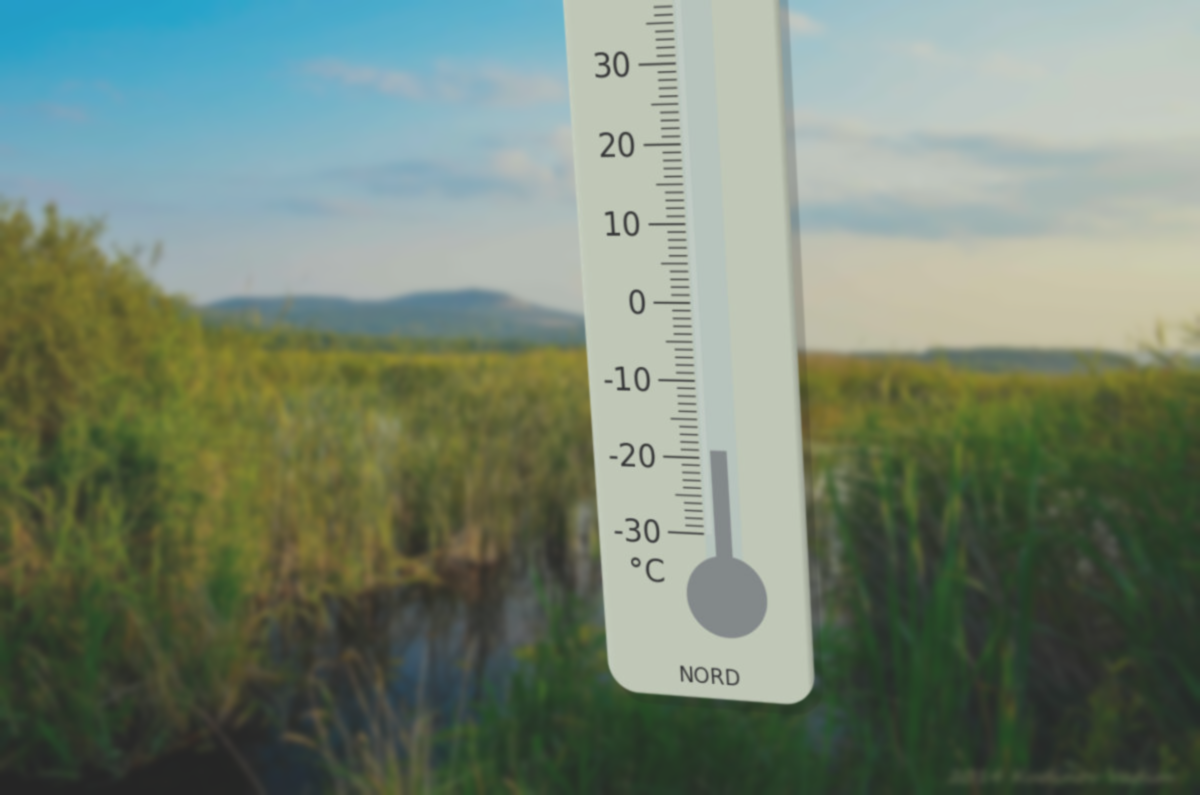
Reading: °C -19
